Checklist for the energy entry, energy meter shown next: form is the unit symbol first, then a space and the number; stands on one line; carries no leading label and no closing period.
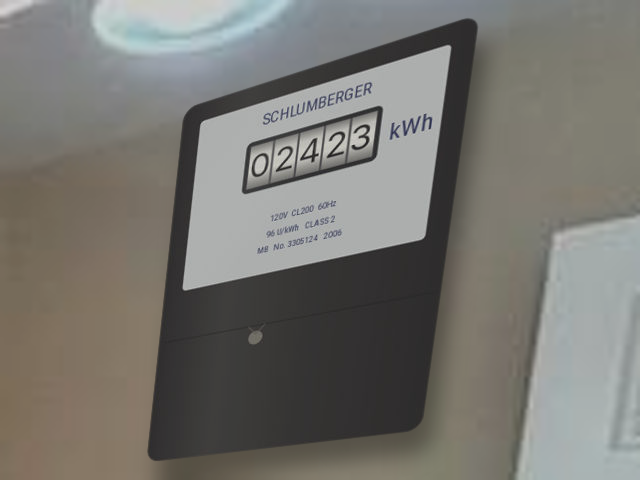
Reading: kWh 2423
